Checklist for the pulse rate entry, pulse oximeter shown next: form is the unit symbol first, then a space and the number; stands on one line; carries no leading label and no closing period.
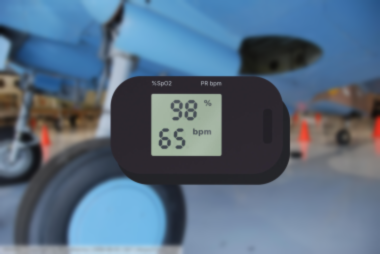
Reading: bpm 65
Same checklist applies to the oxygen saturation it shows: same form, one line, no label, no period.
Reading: % 98
